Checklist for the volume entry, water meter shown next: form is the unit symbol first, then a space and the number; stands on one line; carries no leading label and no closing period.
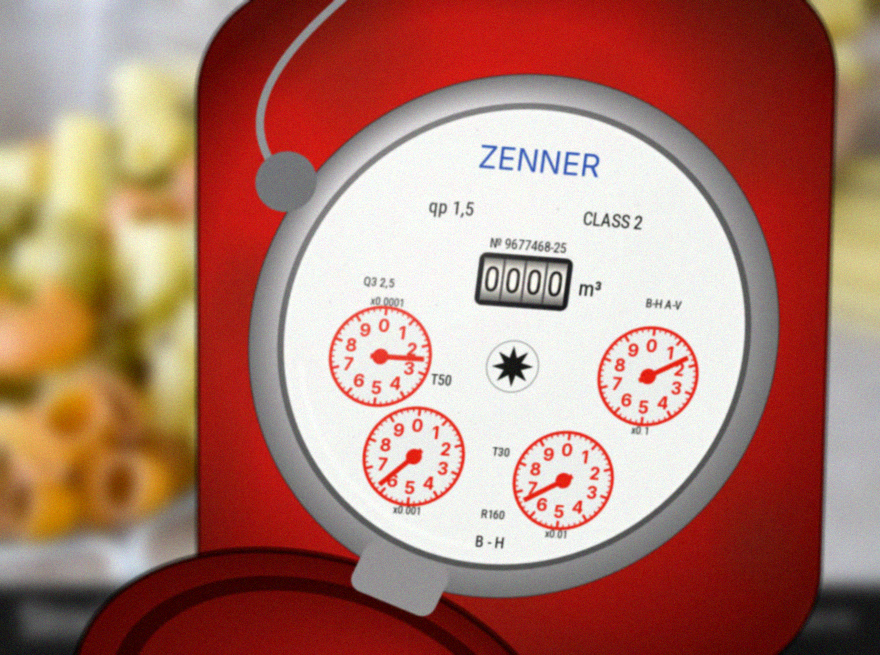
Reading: m³ 0.1662
